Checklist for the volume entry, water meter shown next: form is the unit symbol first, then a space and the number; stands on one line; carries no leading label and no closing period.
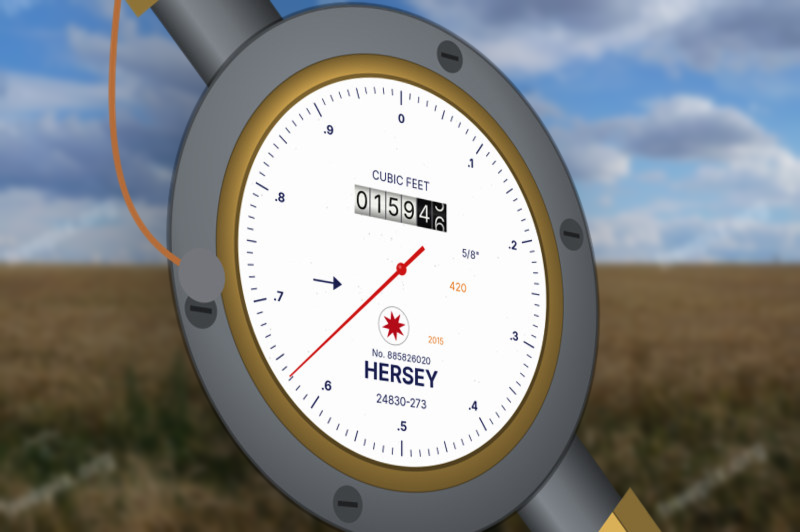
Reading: ft³ 15945.63
